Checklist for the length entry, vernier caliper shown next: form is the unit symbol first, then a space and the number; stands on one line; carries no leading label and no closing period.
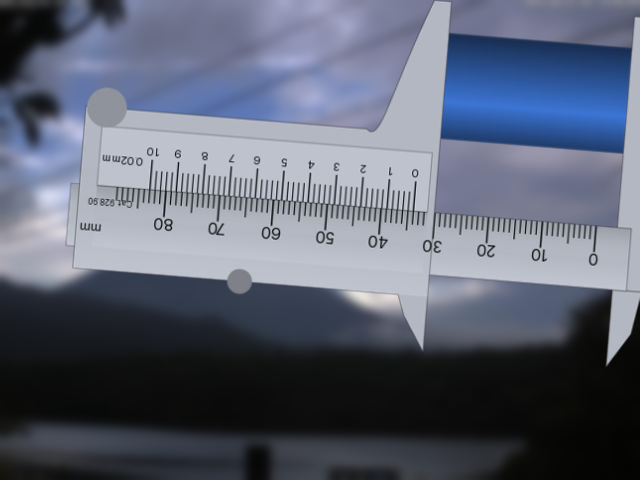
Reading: mm 34.0
